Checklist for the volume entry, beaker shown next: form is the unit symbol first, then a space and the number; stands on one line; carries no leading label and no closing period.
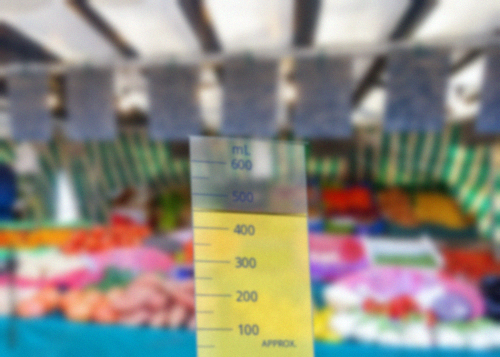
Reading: mL 450
